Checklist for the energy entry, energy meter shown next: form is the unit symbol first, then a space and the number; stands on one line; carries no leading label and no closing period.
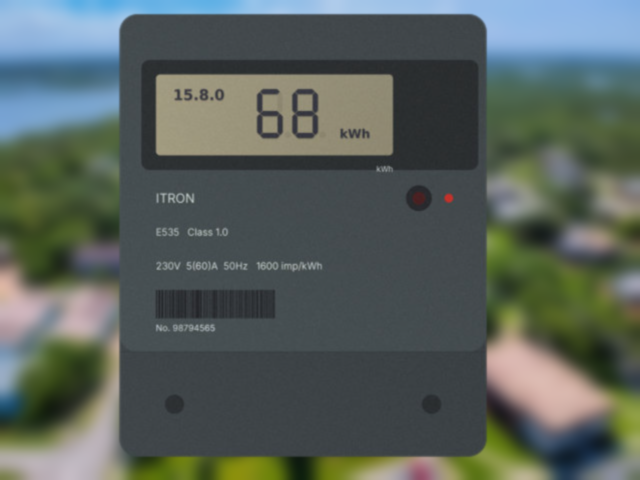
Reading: kWh 68
